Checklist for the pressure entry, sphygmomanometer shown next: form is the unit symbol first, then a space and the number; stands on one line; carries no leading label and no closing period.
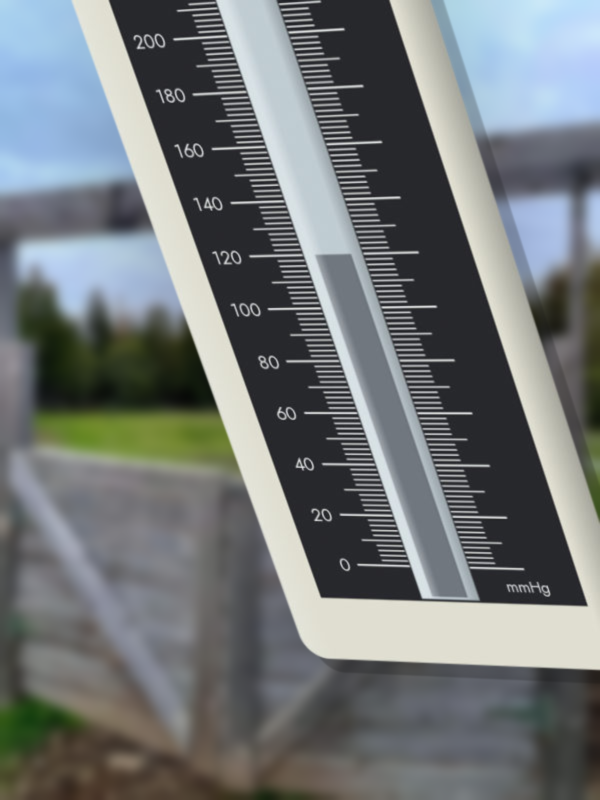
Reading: mmHg 120
